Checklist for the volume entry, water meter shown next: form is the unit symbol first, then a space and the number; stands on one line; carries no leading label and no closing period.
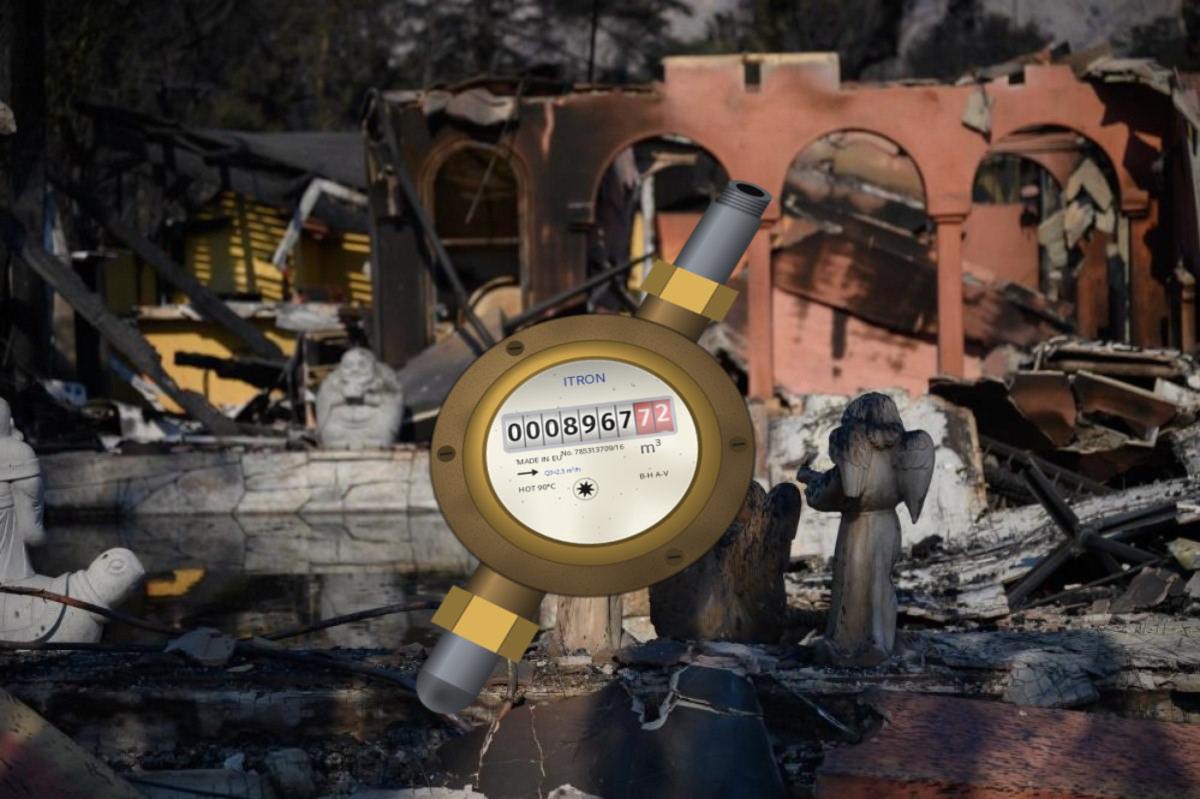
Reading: m³ 8967.72
